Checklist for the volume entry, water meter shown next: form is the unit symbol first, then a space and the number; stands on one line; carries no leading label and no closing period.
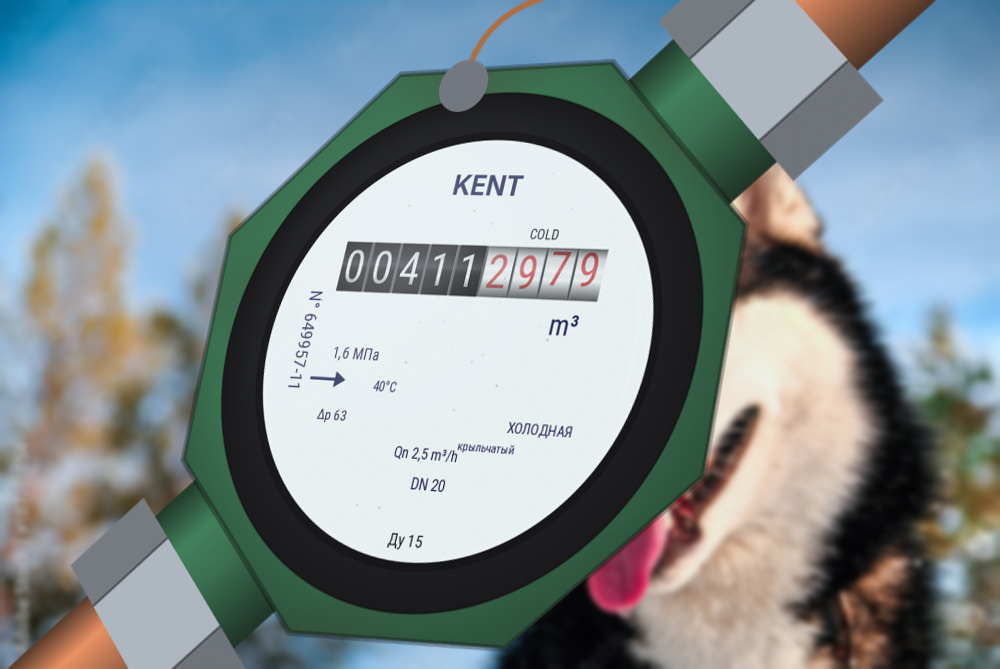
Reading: m³ 411.2979
